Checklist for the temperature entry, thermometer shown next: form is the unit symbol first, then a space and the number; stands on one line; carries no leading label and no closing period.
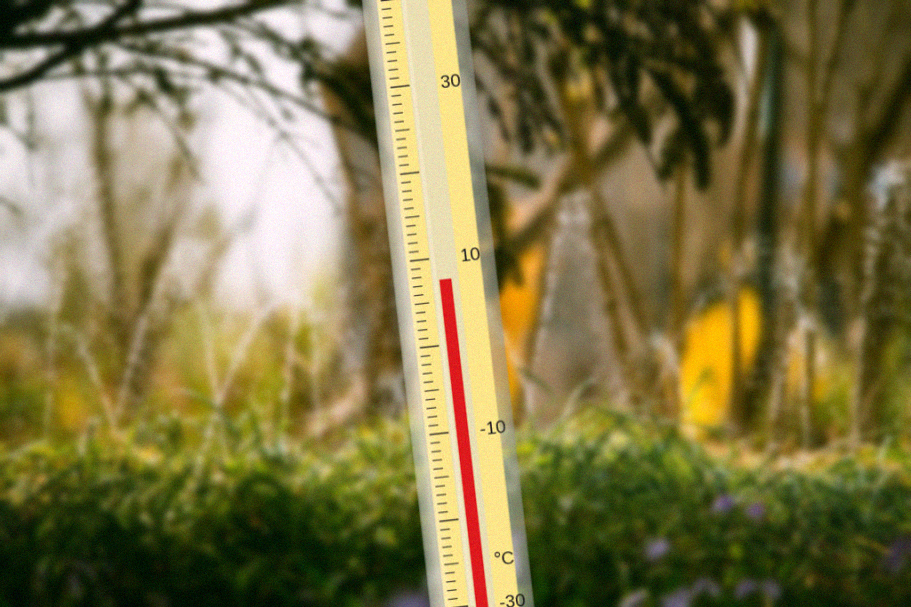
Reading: °C 7.5
